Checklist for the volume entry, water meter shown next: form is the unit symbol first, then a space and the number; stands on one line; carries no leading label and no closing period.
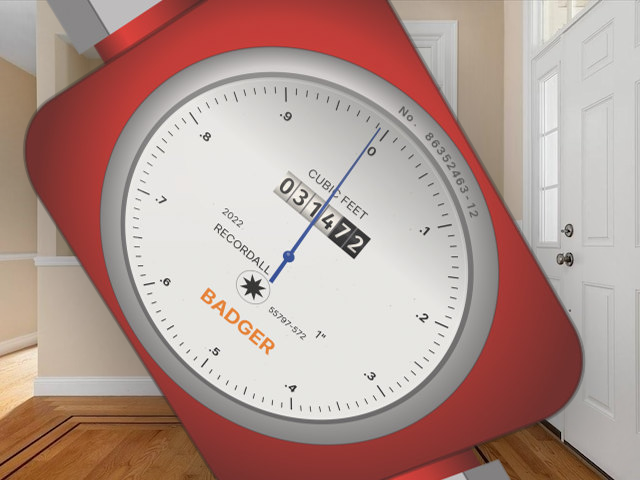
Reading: ft³ 31471.99
